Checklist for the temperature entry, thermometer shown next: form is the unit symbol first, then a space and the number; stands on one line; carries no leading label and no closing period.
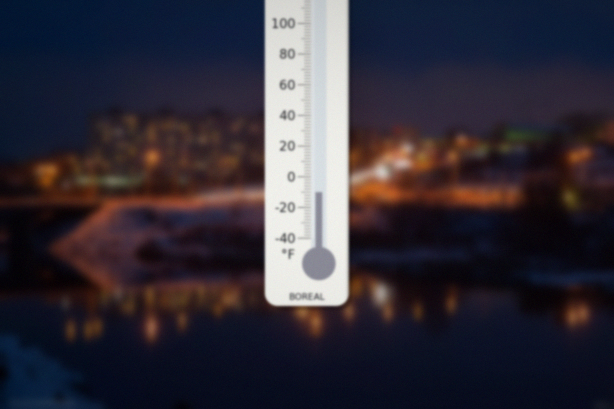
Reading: °F -10
